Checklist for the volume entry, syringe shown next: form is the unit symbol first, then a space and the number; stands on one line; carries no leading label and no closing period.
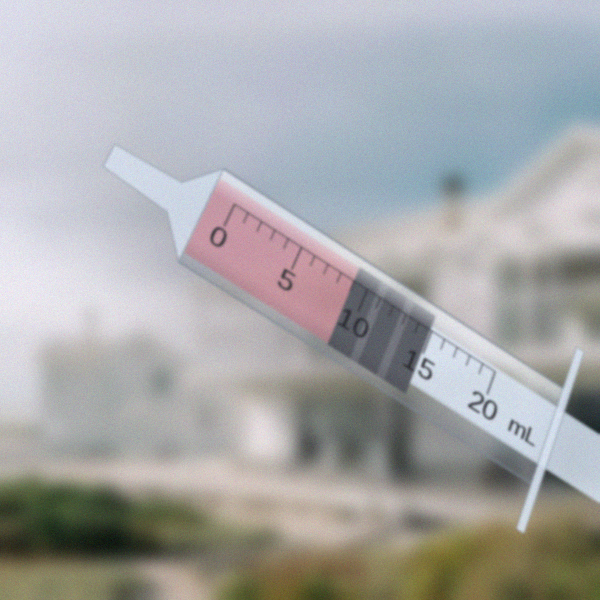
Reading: mL 9
